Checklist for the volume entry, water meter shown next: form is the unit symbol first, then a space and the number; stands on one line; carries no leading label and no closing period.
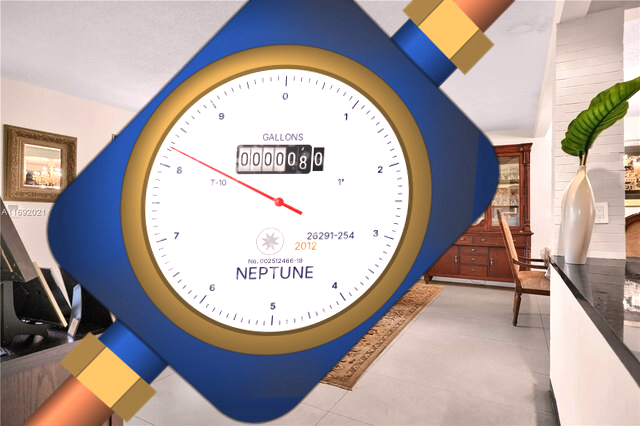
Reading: gal 78.2
